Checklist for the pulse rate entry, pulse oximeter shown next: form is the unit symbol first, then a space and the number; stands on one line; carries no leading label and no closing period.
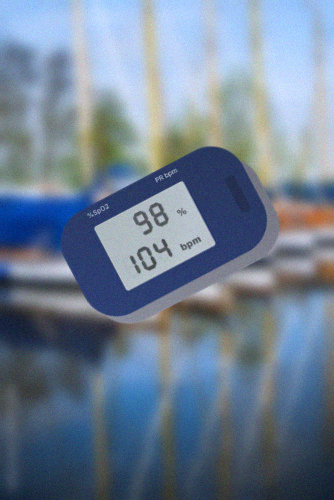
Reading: bpm 104
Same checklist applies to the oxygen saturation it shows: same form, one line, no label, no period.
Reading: % 98
